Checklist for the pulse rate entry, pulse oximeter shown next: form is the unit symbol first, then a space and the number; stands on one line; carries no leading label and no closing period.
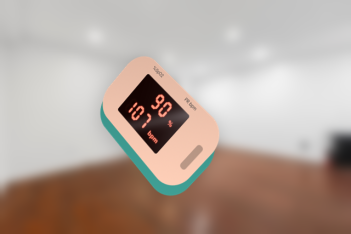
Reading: bpm 107
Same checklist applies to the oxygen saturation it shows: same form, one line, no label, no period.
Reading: % 90
